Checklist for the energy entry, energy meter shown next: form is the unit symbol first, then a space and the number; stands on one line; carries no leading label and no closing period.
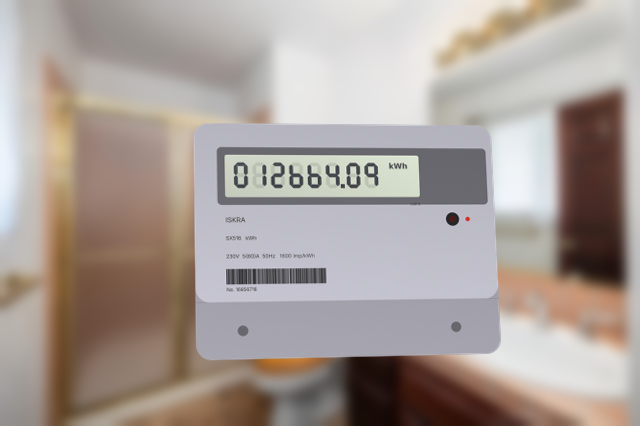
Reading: kWh 12664.09
